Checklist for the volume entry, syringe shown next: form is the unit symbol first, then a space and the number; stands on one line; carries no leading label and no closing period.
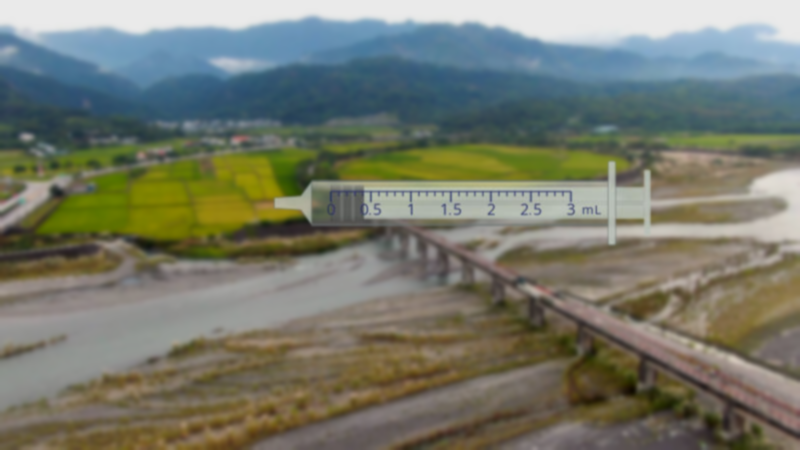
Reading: mL 0
